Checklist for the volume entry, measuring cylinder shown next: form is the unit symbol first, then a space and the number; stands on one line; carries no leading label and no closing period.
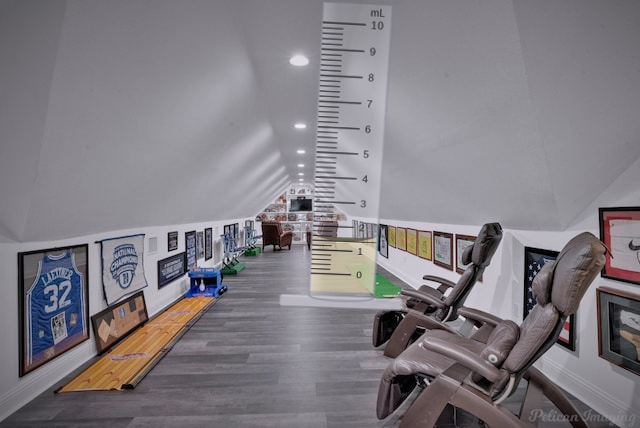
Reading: mL 1.4
